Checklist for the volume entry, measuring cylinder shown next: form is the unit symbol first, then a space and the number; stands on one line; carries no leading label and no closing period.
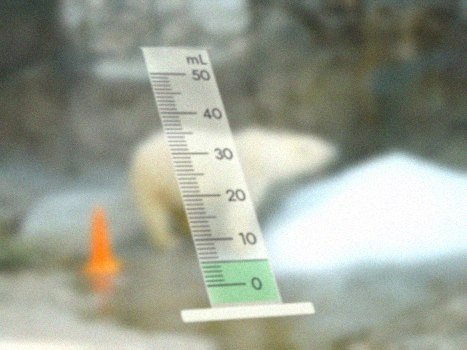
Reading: mL 5
